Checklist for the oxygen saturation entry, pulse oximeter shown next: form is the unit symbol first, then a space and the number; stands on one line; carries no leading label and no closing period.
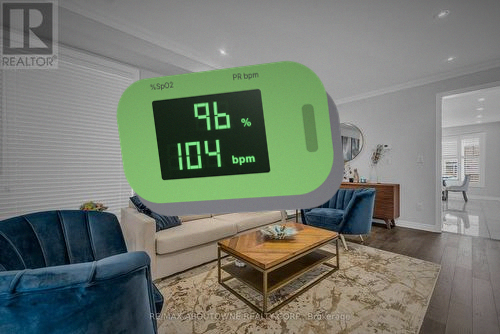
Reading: % 96
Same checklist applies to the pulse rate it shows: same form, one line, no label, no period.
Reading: bpm 104
